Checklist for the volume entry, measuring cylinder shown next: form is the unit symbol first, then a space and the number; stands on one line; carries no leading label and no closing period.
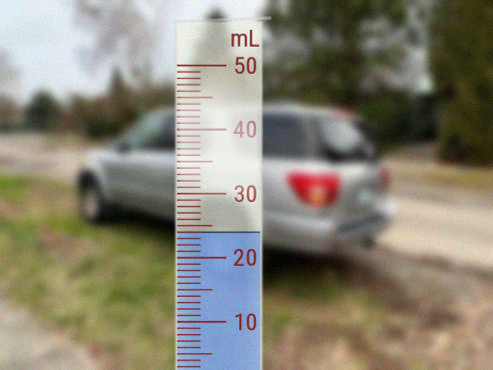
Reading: mL 24
